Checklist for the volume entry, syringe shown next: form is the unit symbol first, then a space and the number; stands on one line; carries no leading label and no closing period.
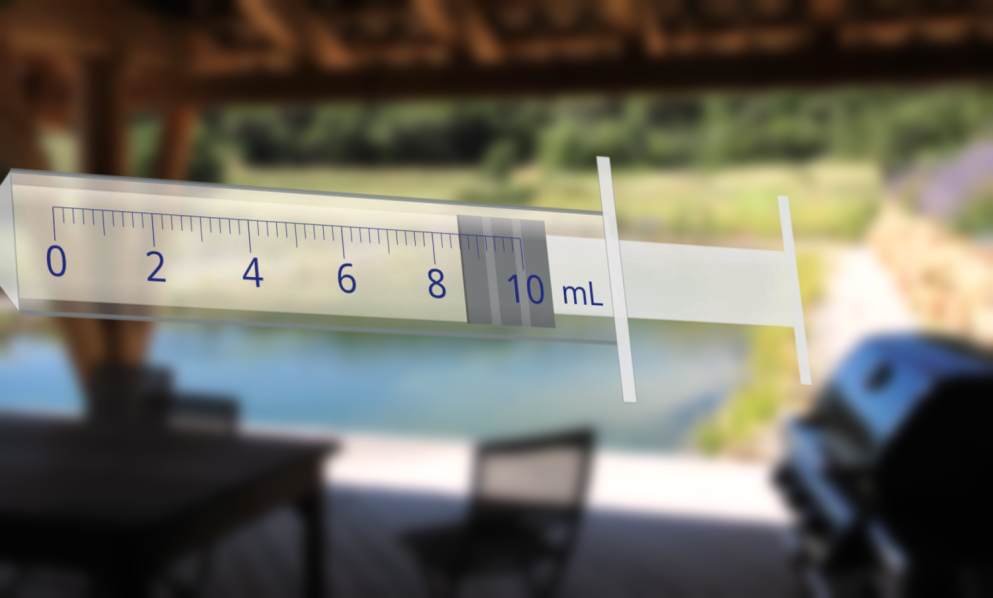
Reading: mL 8.6
